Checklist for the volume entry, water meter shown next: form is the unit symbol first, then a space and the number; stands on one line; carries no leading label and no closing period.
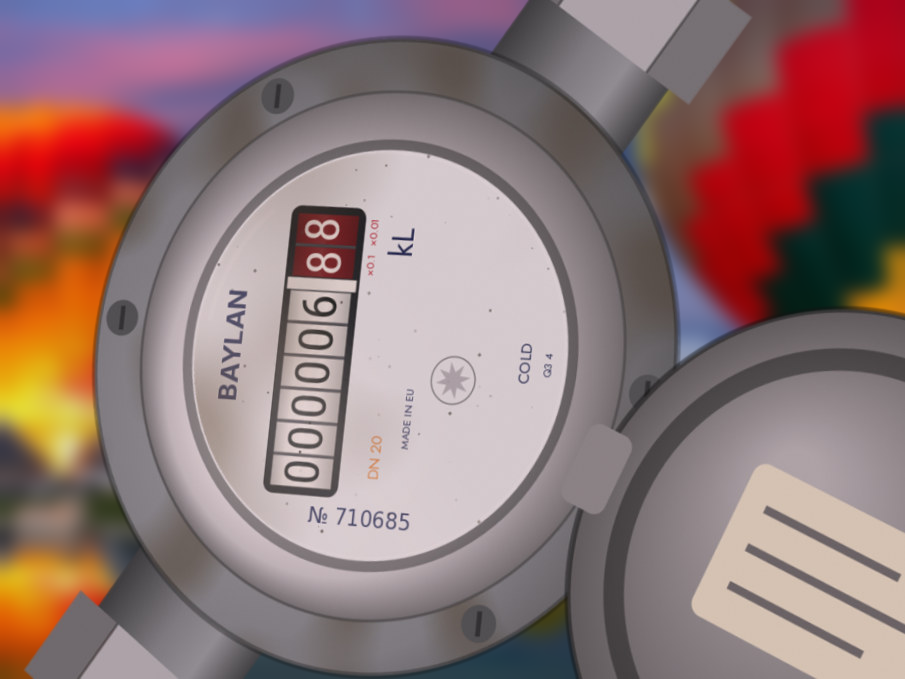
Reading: kL 6.88
